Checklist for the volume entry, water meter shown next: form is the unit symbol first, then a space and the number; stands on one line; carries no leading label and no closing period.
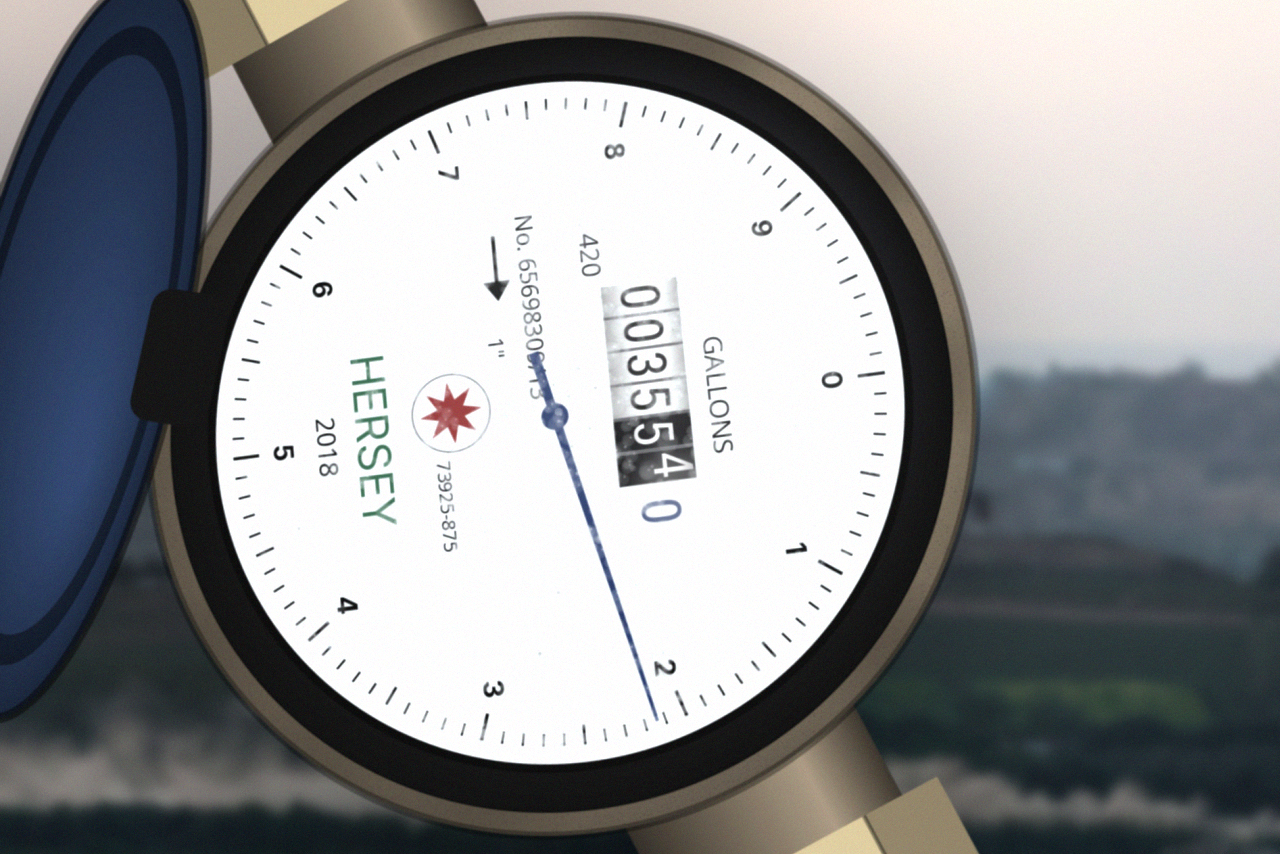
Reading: gal 35542.1
